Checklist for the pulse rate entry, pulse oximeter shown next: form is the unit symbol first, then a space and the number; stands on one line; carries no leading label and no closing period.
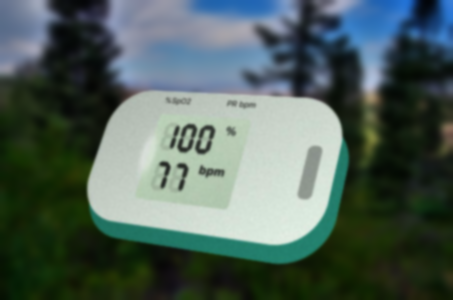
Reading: bpm 77
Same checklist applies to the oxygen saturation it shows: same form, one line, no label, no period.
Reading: % 100
